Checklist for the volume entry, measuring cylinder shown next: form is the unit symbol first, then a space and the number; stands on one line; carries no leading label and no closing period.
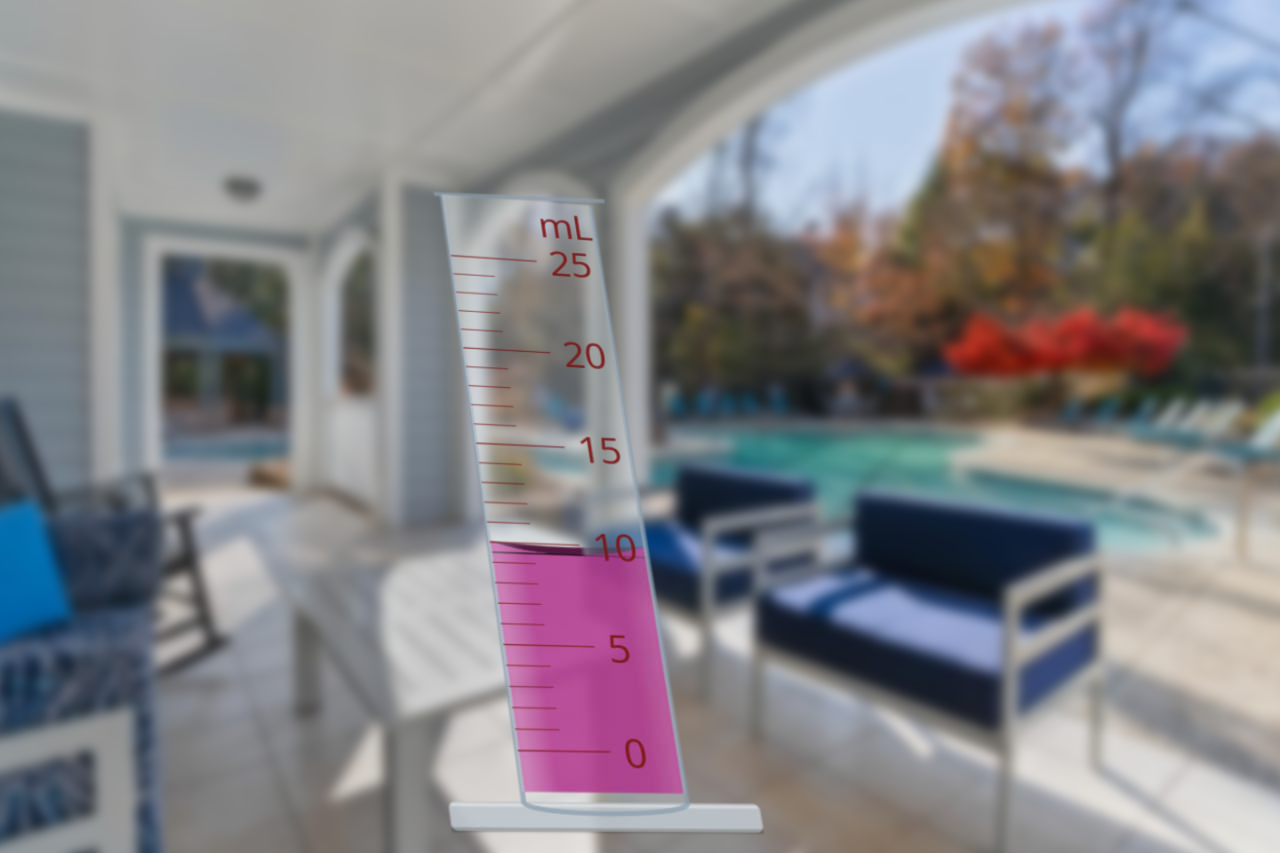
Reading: mL 9.5
